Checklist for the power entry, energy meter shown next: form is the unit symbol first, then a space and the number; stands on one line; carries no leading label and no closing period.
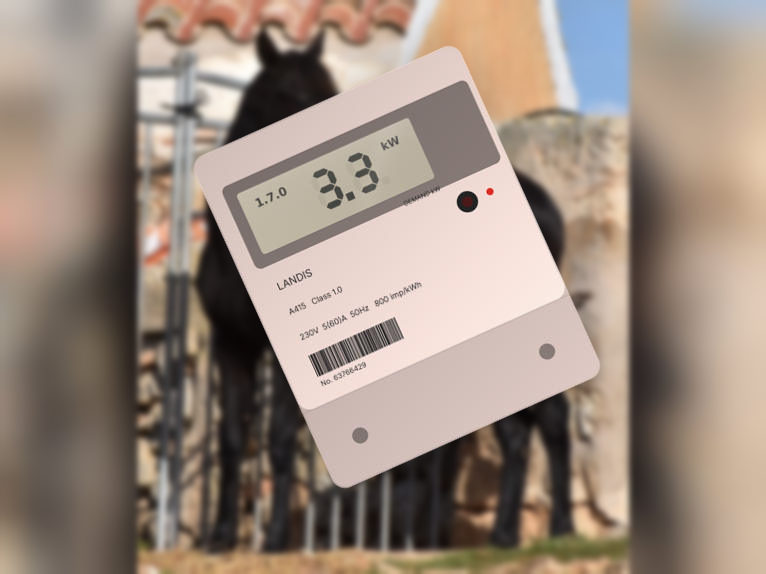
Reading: kW 3.3
